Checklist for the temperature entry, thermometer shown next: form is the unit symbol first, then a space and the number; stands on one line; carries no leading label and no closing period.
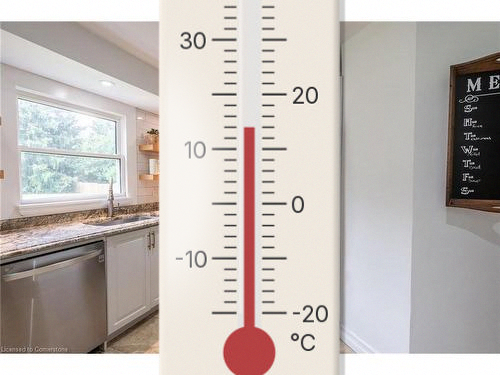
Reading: °C 14
